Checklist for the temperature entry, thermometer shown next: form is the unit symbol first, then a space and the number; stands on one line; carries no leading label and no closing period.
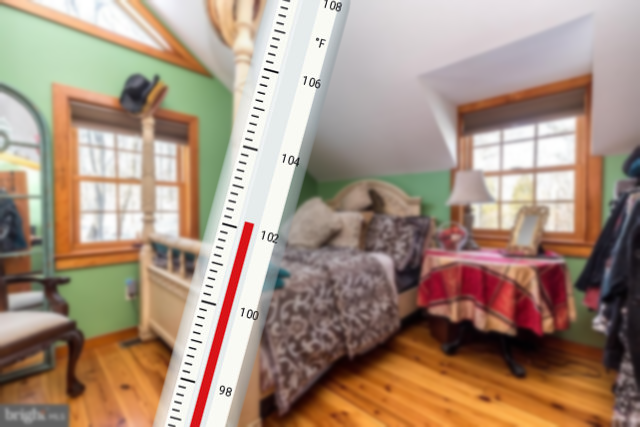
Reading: °F 102.2
